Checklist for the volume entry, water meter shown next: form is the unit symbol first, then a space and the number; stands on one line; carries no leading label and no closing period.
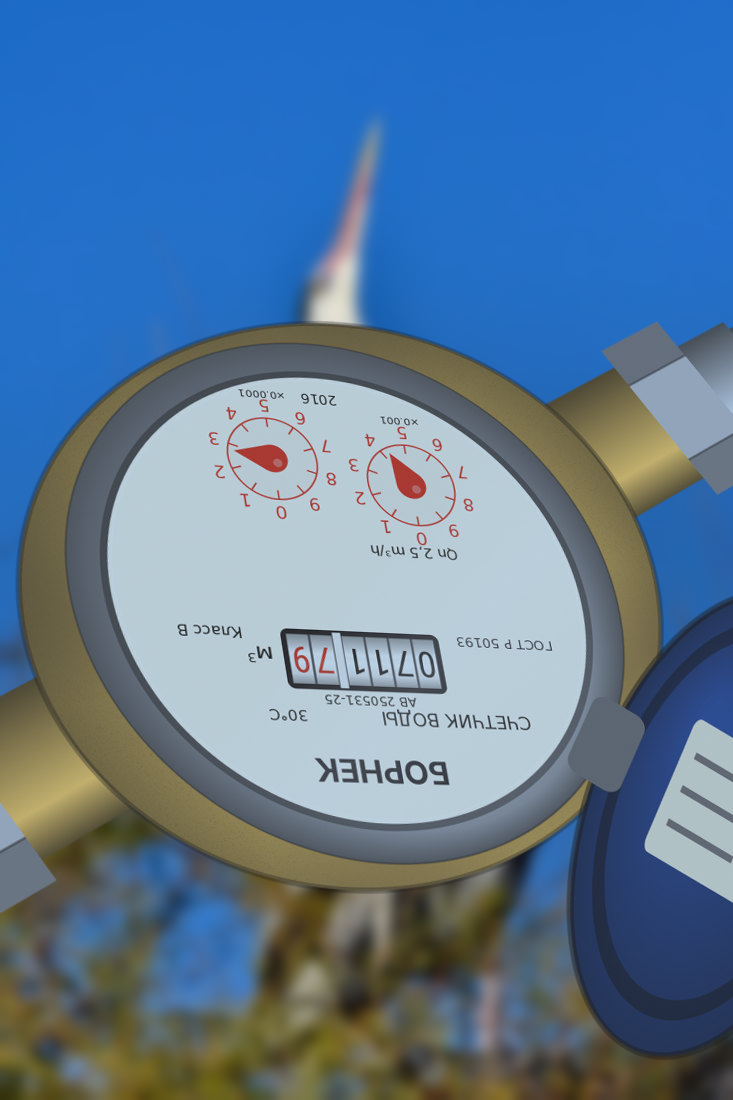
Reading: m³ 711.7942
